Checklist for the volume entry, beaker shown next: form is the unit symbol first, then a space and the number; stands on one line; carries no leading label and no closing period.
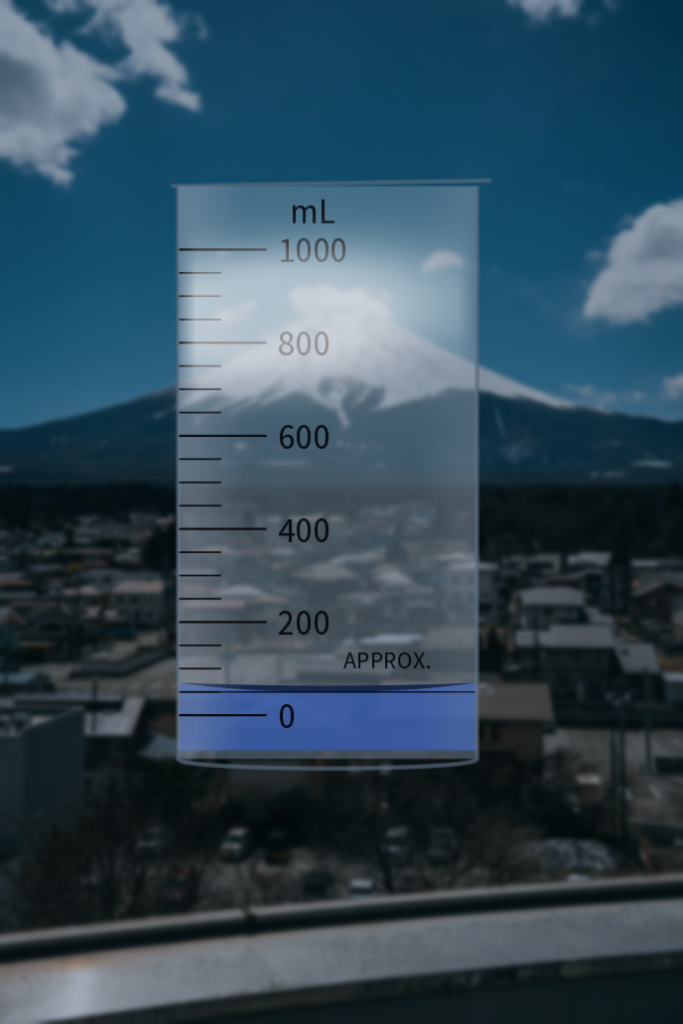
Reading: mL 50
